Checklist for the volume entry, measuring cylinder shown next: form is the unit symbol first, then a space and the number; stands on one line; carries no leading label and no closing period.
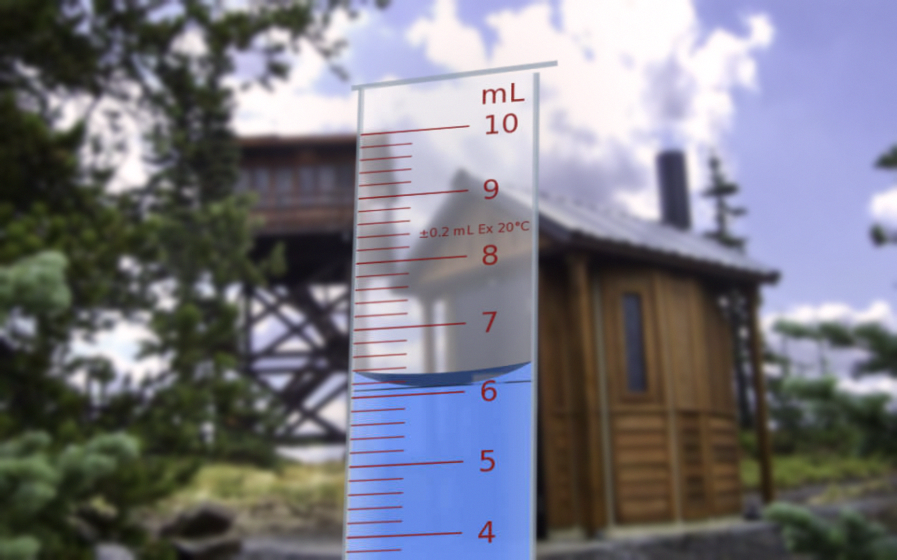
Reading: mL 6.1
